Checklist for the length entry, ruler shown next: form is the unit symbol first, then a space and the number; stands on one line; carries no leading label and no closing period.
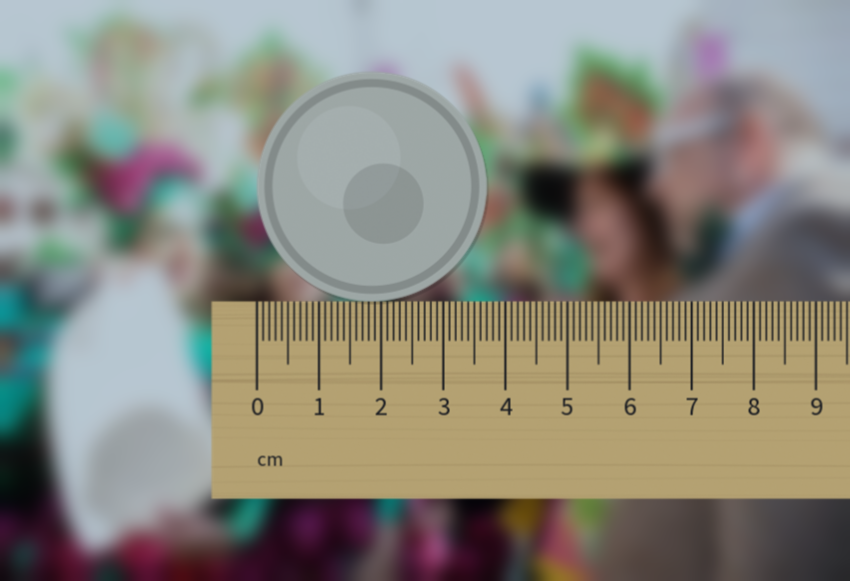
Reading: cm 3.7
